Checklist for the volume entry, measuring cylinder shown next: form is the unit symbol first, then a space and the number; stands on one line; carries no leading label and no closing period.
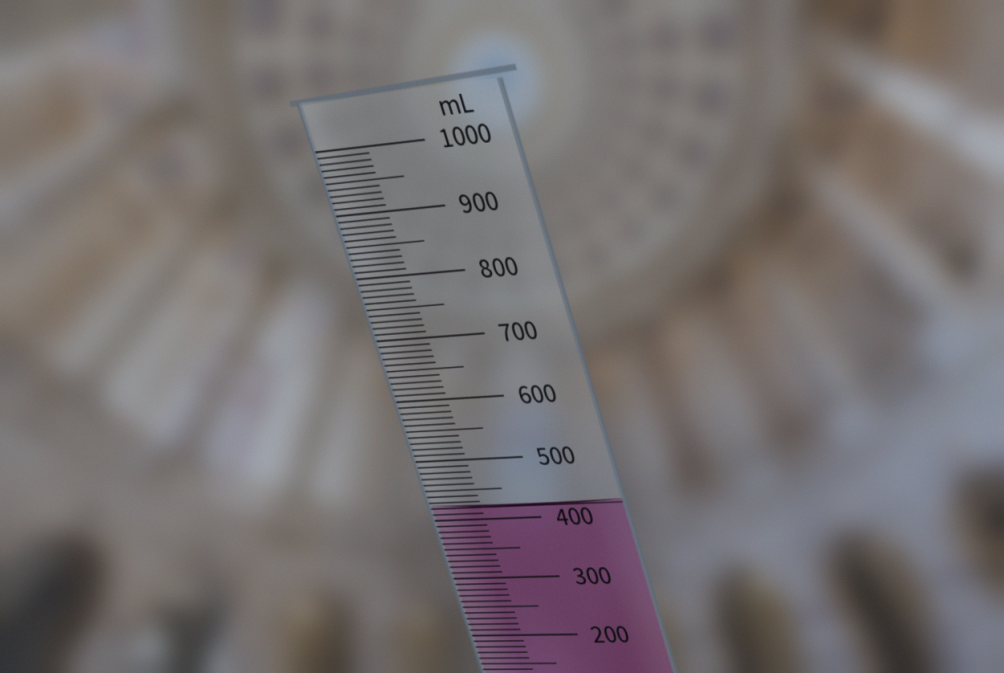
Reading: mL 420
